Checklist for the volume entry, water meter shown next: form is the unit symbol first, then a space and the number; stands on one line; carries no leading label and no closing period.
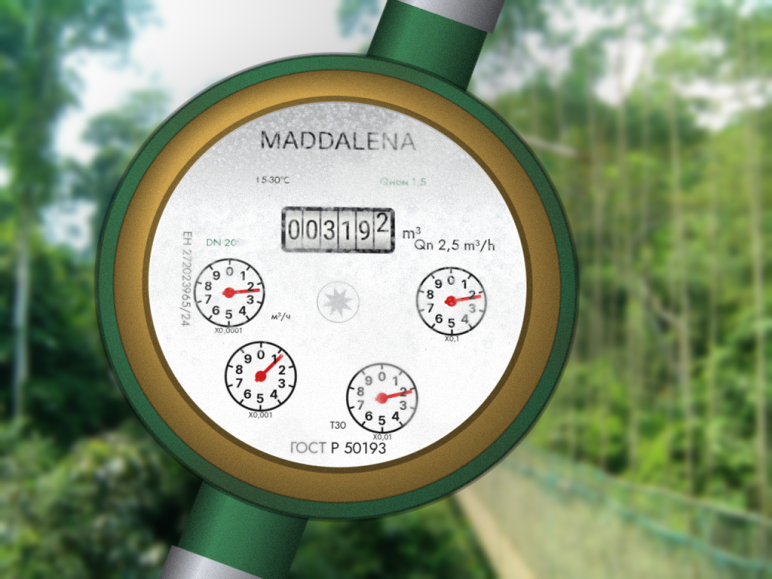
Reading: m³ 3192.2212
